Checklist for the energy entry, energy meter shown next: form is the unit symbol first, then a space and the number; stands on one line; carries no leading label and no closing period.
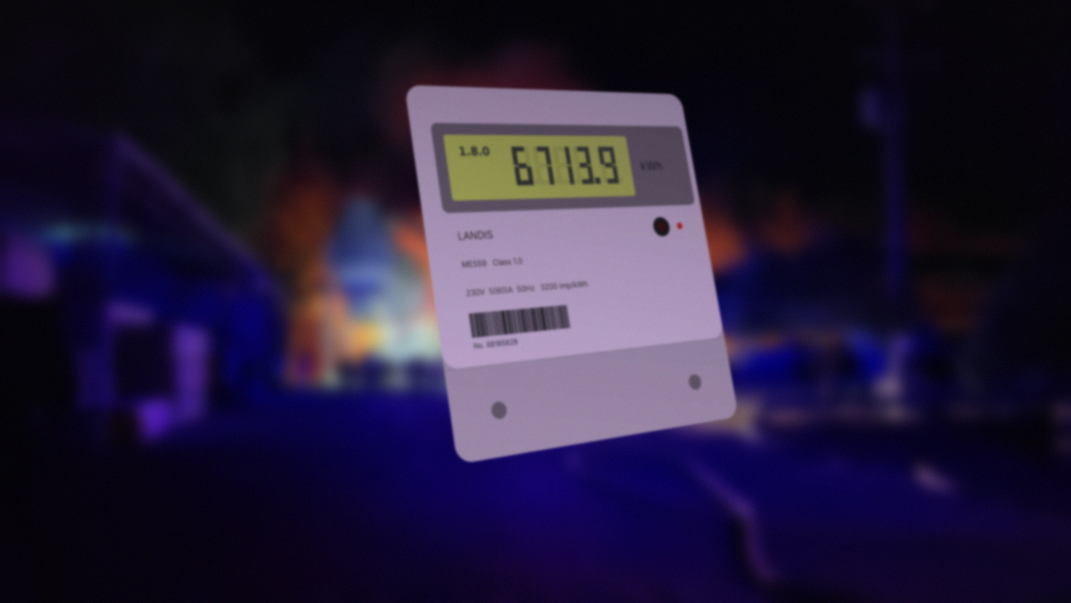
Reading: kWh 6713.9
